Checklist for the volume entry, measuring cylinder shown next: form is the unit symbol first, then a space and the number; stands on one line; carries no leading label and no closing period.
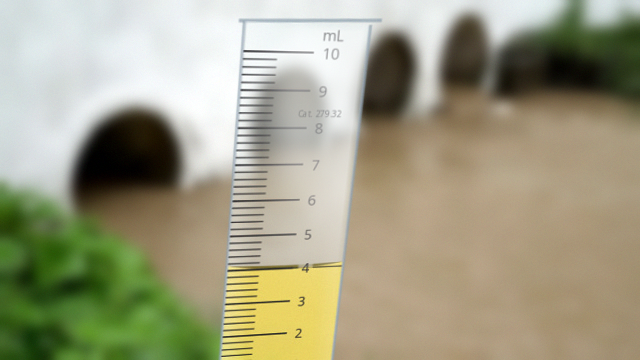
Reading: mL 4
